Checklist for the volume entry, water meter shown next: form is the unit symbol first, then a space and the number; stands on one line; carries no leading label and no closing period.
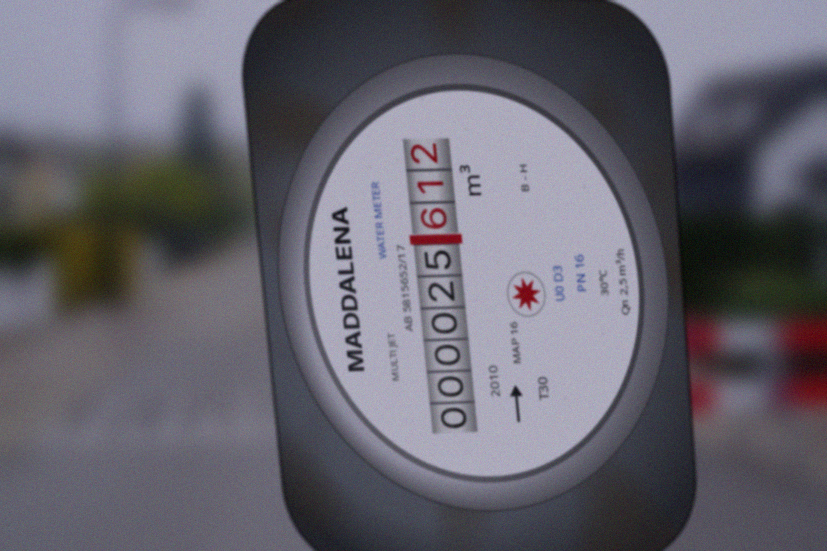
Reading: m³ 25.612
